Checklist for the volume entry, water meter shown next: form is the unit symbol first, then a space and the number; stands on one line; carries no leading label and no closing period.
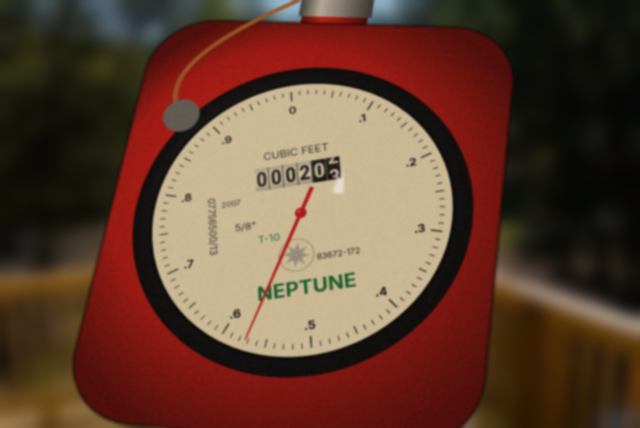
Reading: ft³ 202.57
